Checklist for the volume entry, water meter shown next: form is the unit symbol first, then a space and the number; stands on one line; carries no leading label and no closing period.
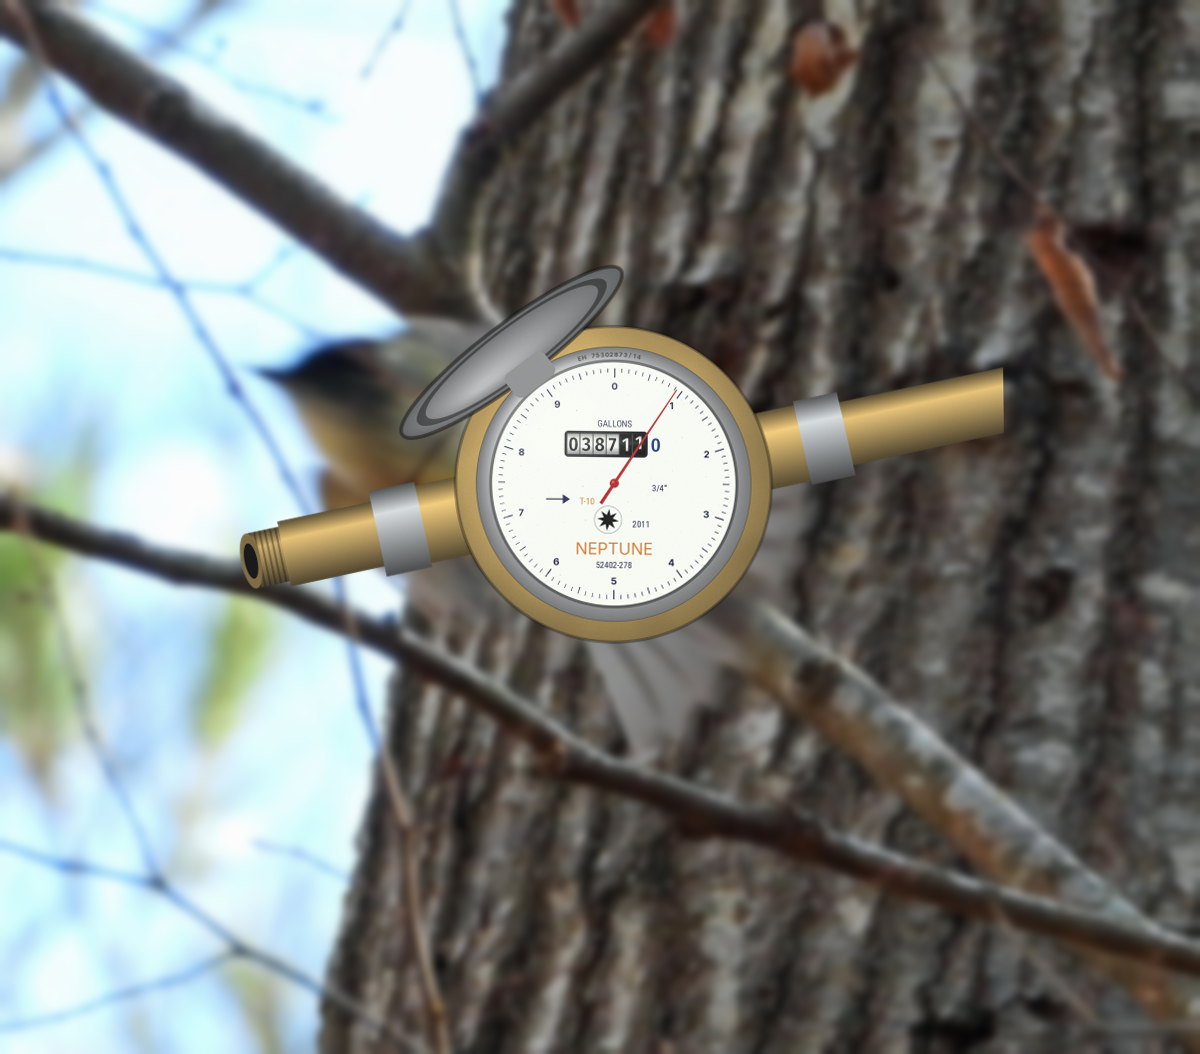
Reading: gal 387110.9
